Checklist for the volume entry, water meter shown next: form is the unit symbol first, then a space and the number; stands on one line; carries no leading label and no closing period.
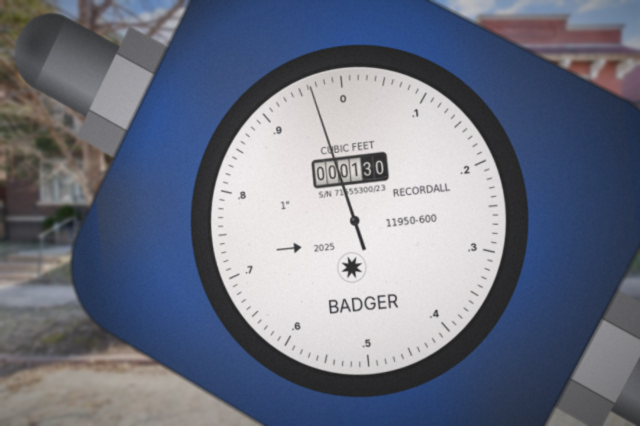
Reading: ft³ 129.96
